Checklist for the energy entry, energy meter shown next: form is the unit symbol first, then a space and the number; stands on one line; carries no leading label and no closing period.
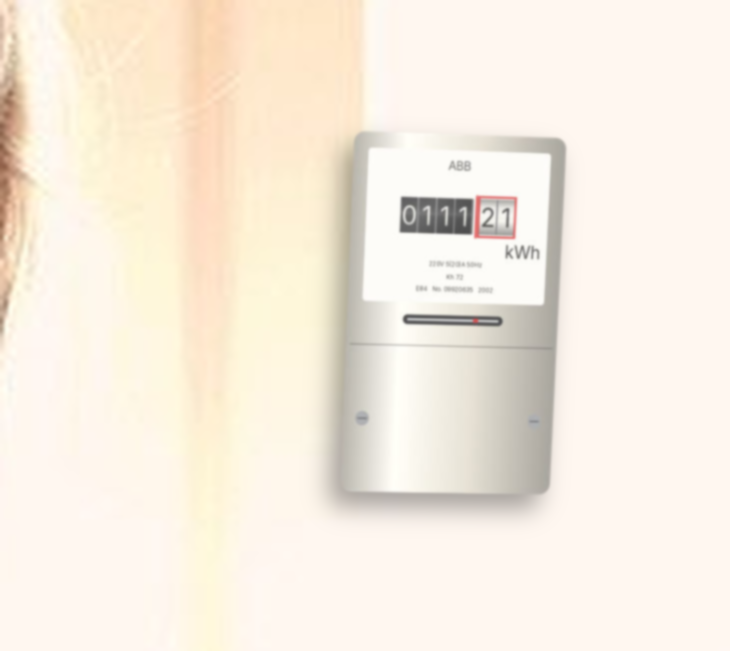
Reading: kWh 111.21
